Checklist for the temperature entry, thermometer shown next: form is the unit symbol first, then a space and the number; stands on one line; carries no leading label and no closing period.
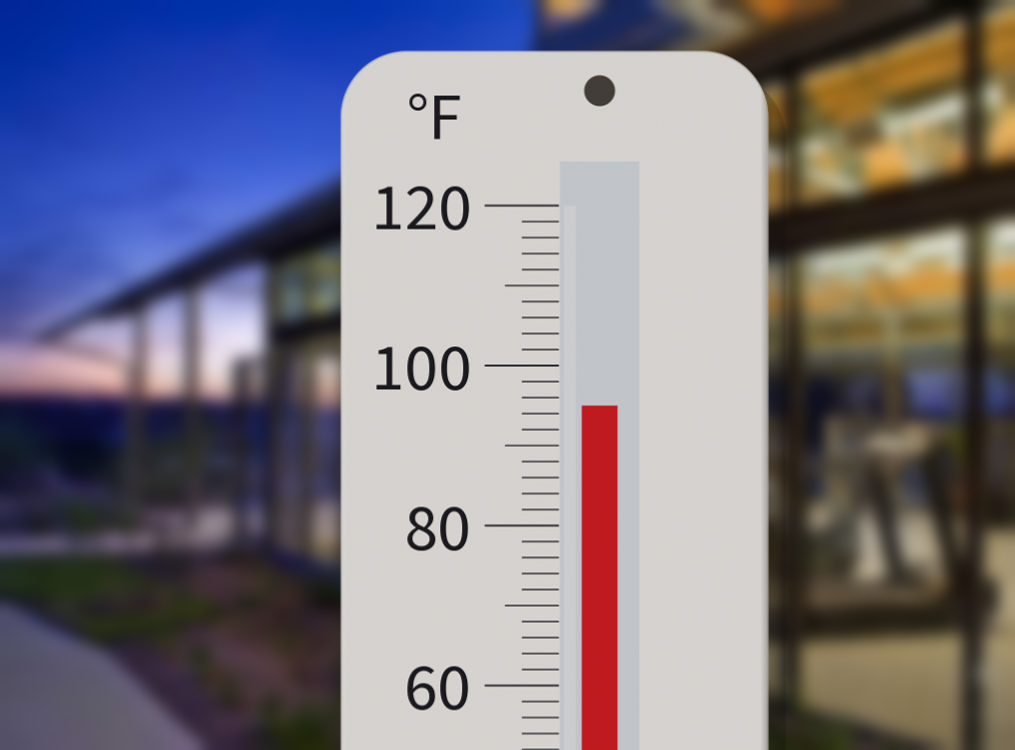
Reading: °F 95
